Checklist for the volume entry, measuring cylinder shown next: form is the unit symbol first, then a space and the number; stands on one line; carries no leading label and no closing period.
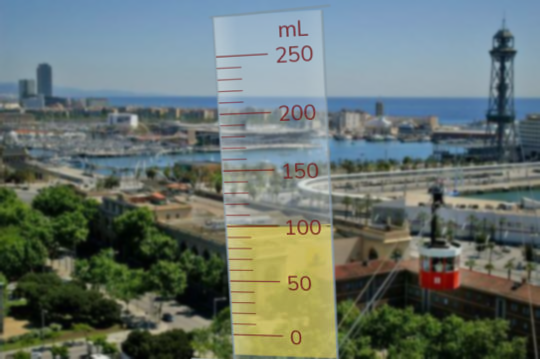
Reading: mL 100
